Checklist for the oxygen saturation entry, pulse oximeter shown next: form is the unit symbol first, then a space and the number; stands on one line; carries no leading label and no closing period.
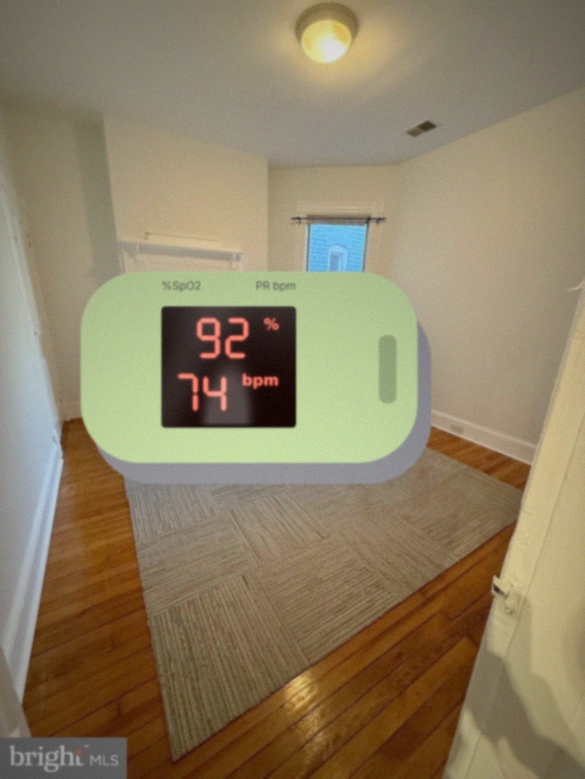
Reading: % 92
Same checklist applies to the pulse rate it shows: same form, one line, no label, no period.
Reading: bpm 74
